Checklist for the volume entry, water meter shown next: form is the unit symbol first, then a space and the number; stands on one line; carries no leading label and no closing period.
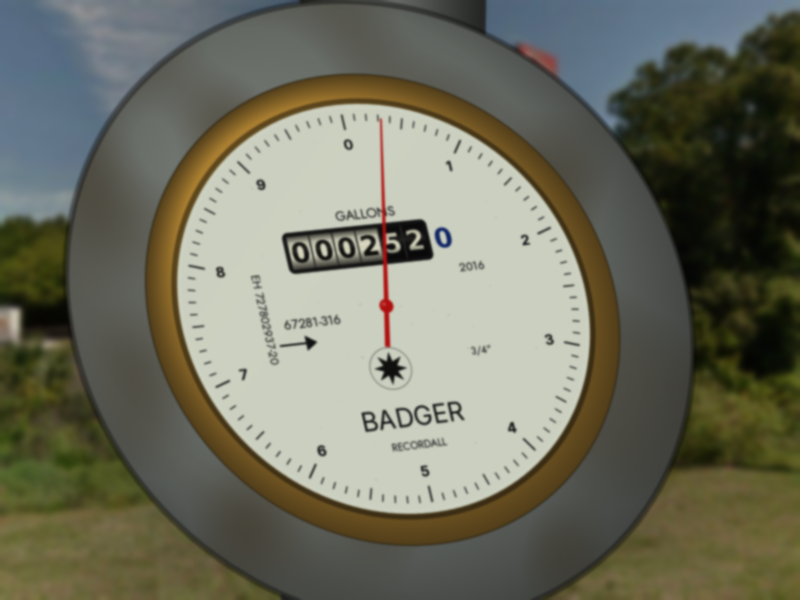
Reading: gal 2520.3
